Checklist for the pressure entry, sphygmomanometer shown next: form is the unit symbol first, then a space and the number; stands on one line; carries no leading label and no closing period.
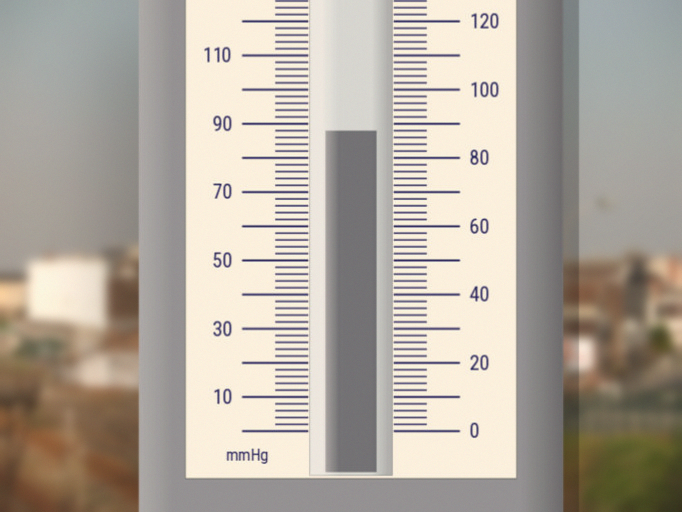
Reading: mmHg 88
